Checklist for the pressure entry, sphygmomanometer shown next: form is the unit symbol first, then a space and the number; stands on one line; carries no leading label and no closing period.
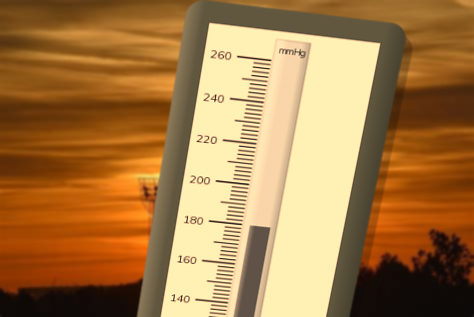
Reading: mmHg 180
